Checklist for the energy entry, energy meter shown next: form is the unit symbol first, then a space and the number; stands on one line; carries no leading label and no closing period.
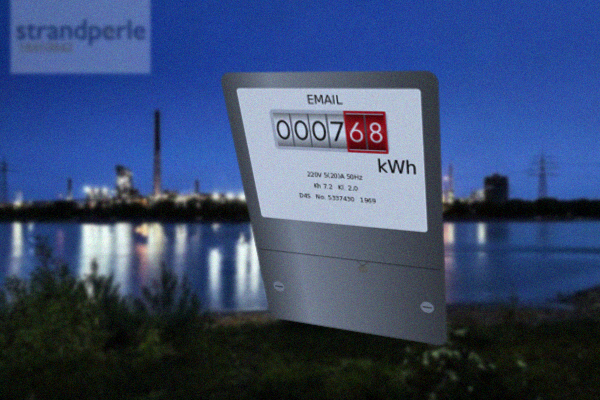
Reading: kWh 7.68
